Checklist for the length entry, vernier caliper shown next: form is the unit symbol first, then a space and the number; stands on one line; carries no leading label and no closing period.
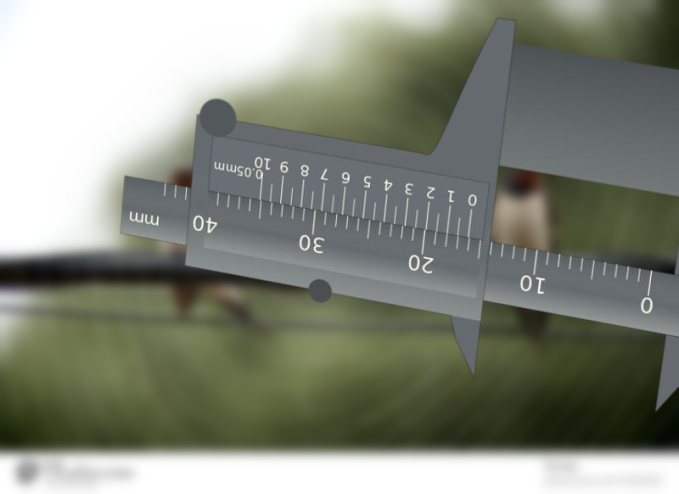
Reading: mm 16.1
